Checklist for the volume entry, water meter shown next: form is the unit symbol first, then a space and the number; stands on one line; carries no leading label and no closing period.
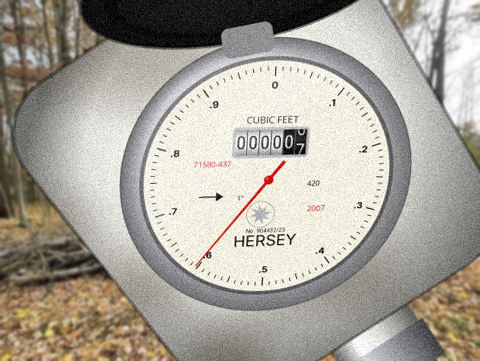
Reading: ft³ 6.60
